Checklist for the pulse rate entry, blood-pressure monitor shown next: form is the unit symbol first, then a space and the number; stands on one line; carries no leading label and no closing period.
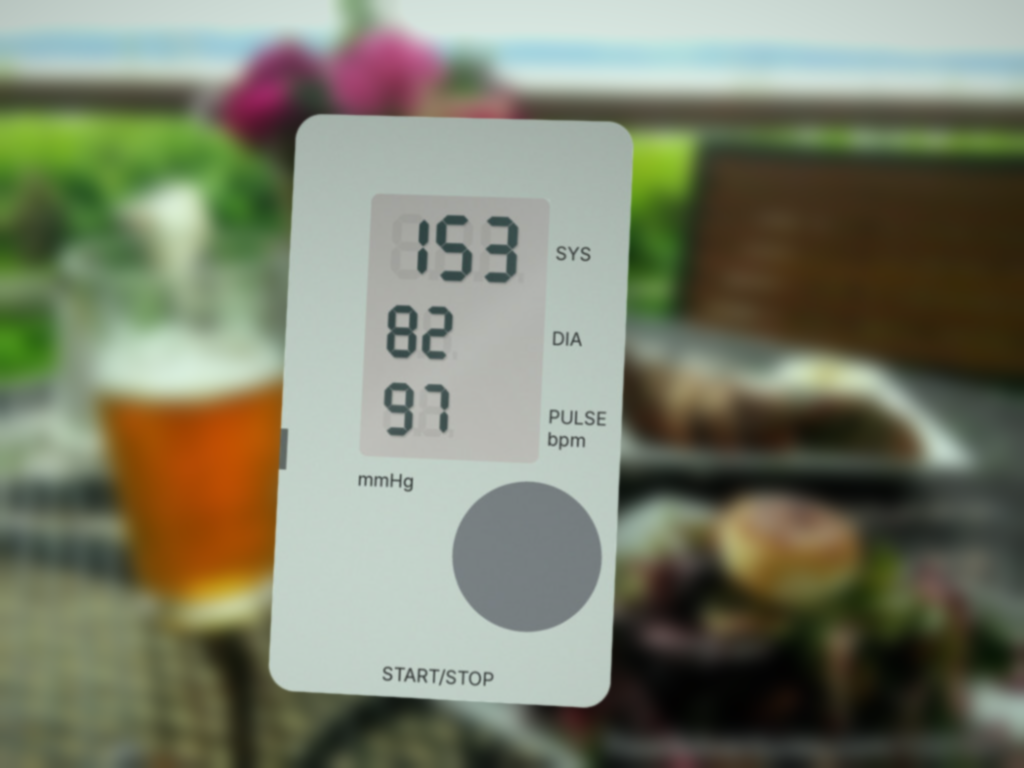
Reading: bpm 97
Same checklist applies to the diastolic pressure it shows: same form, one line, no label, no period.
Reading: mmHg 82
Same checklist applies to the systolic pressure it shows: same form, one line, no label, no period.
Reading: mmHg 153
